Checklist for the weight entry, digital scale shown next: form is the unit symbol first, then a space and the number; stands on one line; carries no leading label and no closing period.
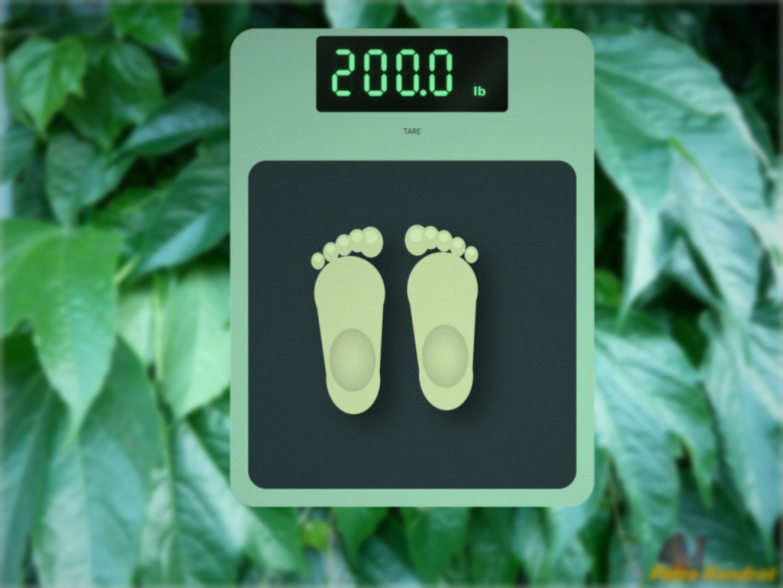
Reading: lb 200.0
